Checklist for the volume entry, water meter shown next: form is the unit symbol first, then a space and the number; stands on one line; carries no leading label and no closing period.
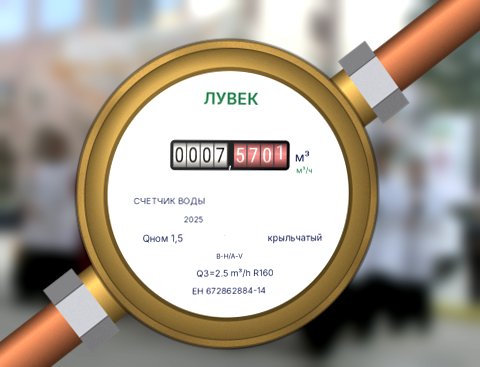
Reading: m³ 7.5701
